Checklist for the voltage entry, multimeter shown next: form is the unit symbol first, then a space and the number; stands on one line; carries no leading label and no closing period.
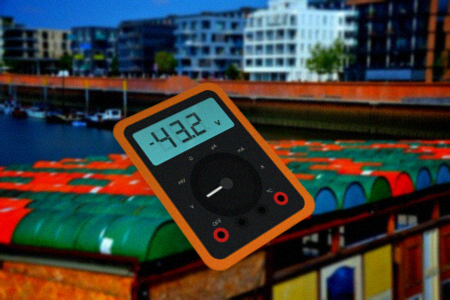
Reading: V -43.2
